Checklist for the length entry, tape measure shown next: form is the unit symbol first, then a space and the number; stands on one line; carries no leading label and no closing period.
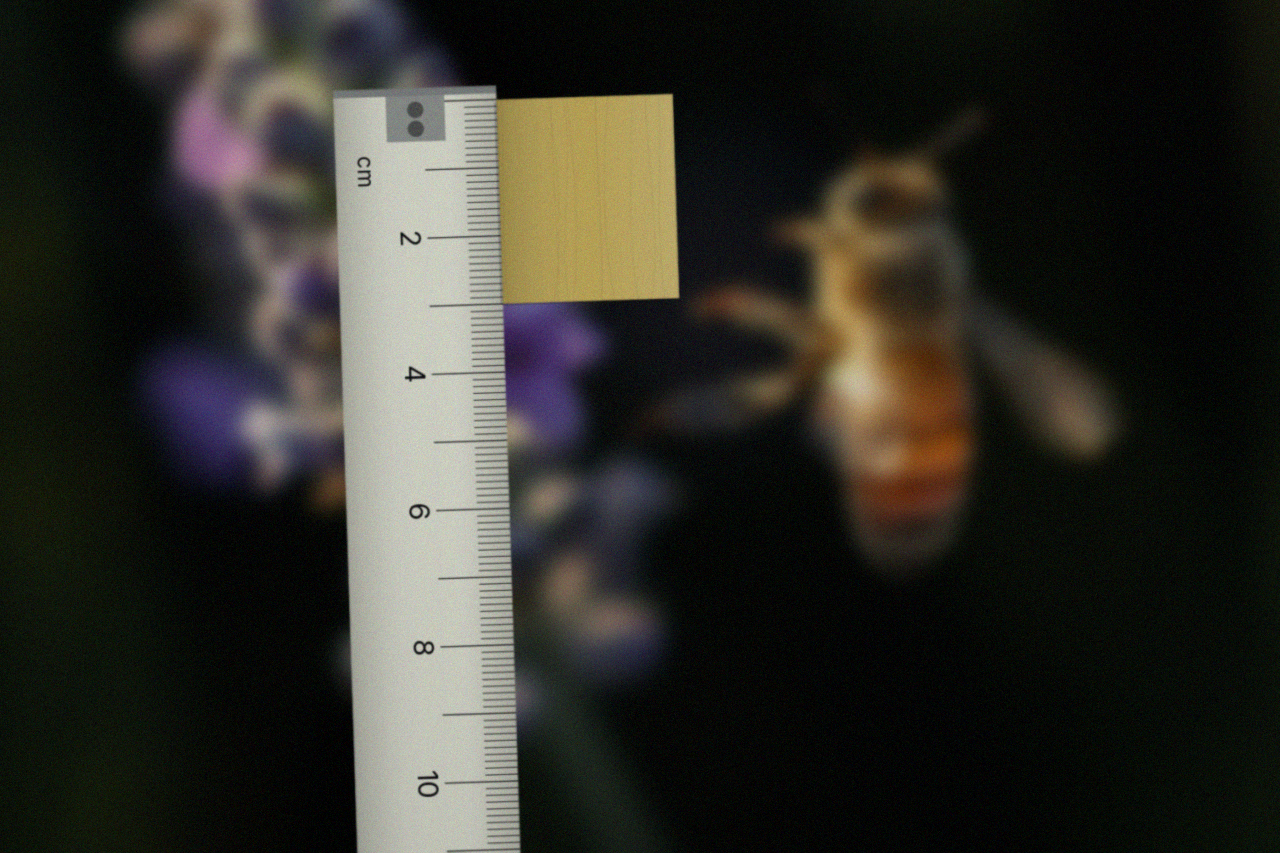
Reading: cm 3
